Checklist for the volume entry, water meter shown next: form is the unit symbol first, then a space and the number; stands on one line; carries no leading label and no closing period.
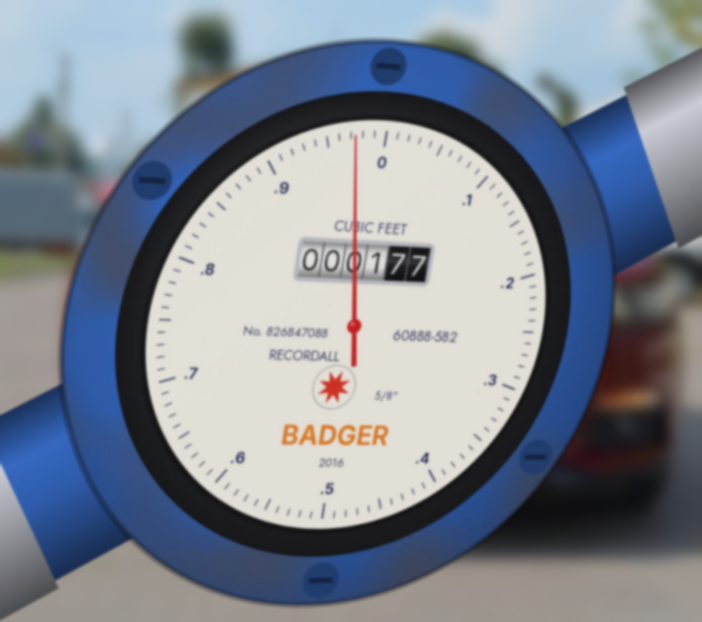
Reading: ft³ 176.97
